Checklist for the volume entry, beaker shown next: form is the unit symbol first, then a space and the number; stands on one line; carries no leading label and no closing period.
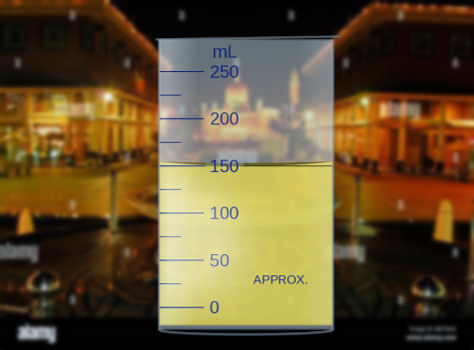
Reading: mL 150
